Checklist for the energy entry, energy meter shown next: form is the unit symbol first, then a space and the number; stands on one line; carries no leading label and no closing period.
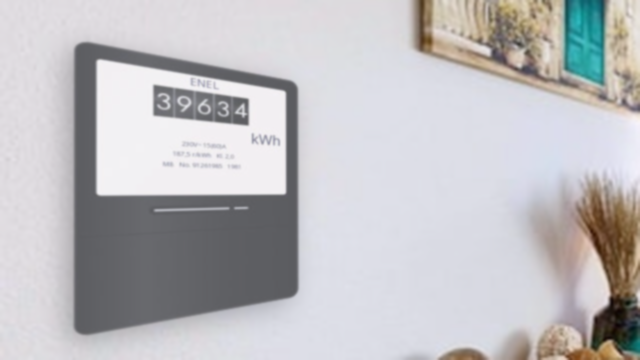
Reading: kWh 39634
